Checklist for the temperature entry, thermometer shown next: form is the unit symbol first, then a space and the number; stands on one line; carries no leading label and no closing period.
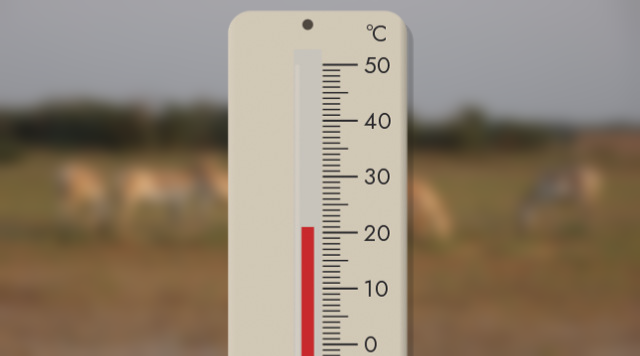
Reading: °C 21
